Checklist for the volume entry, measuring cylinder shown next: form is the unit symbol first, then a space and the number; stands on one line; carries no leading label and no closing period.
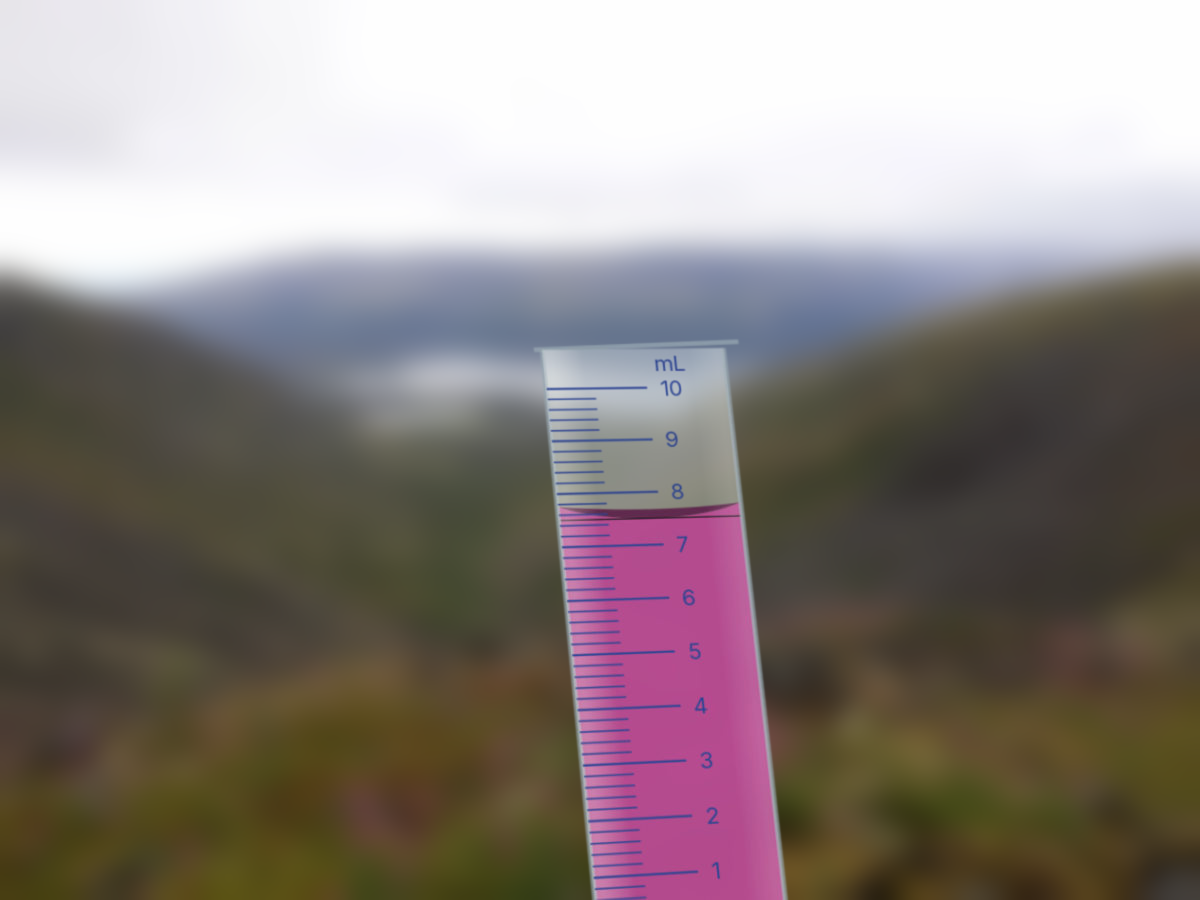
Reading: mL 7.5
